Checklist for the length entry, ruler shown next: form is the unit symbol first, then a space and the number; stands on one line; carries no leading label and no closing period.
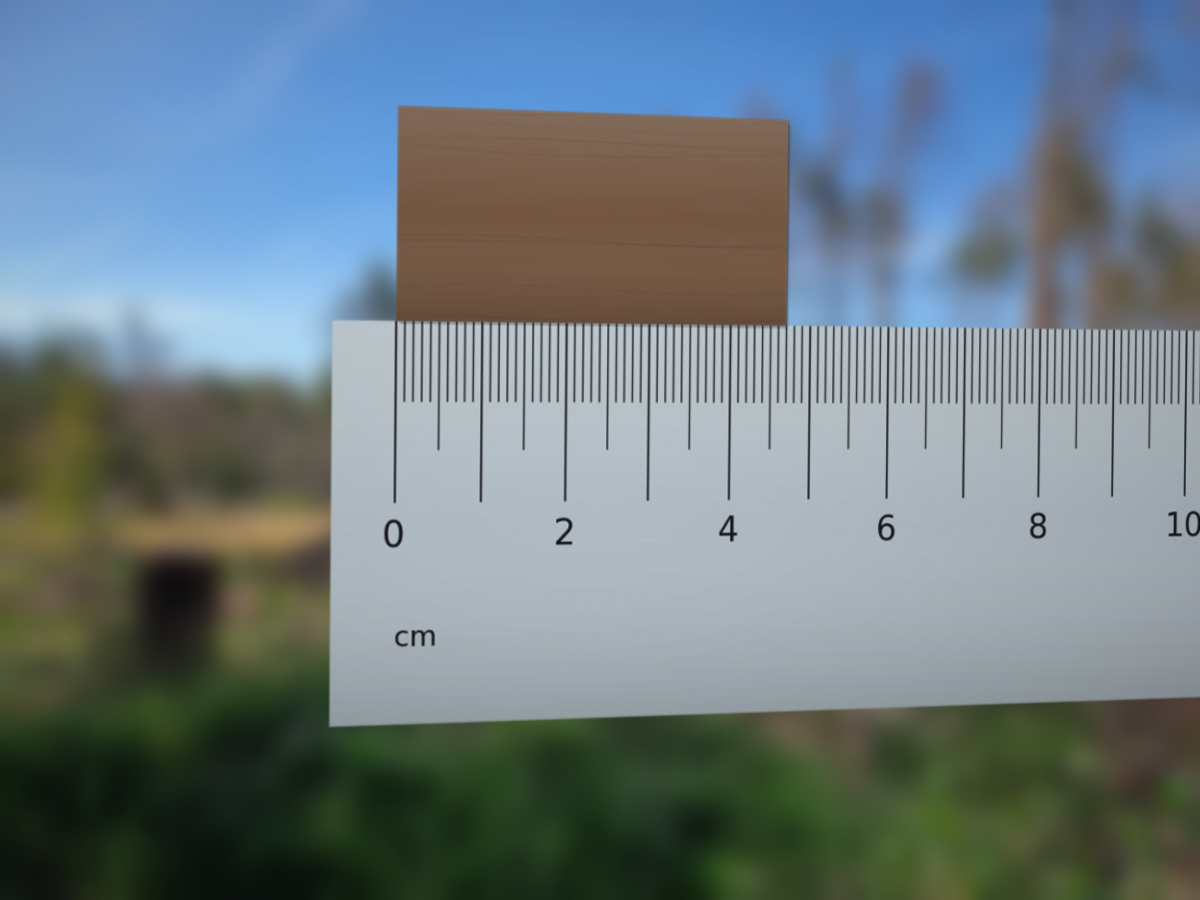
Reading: cm 4.7
